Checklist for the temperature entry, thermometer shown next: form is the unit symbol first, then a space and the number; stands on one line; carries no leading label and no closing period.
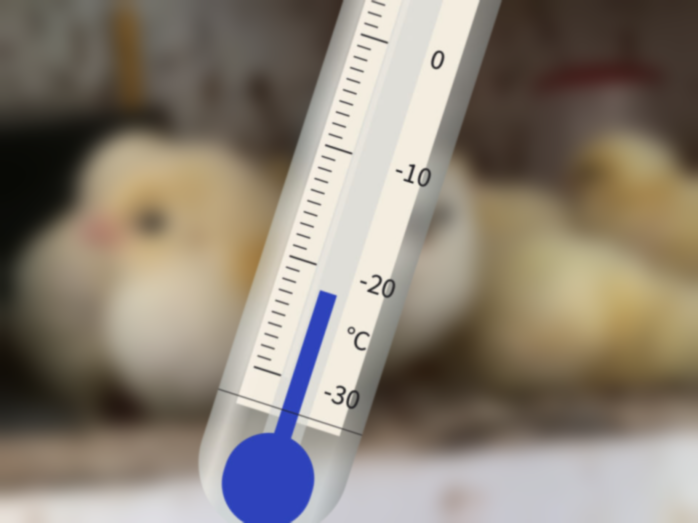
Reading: °C -22
